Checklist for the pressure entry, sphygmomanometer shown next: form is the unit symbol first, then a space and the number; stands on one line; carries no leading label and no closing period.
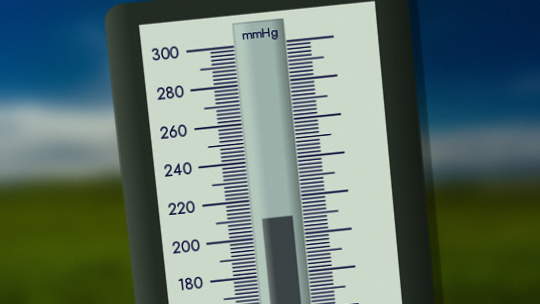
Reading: mmHg 210
